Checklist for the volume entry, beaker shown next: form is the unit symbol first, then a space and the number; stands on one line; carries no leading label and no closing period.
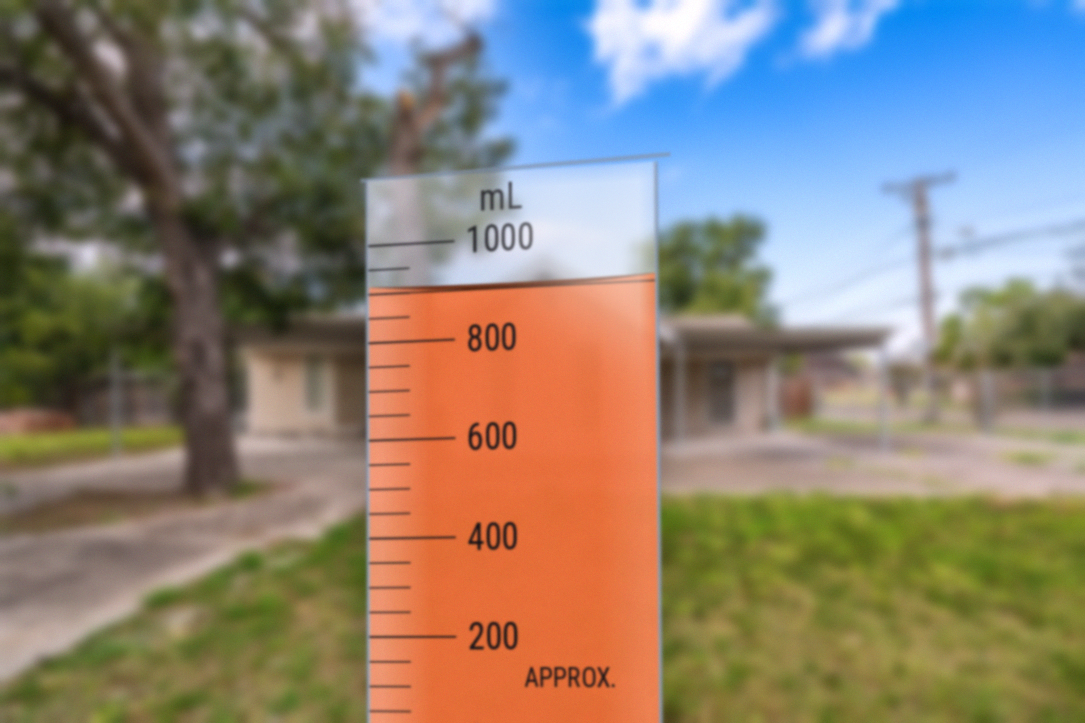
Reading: mL 900
